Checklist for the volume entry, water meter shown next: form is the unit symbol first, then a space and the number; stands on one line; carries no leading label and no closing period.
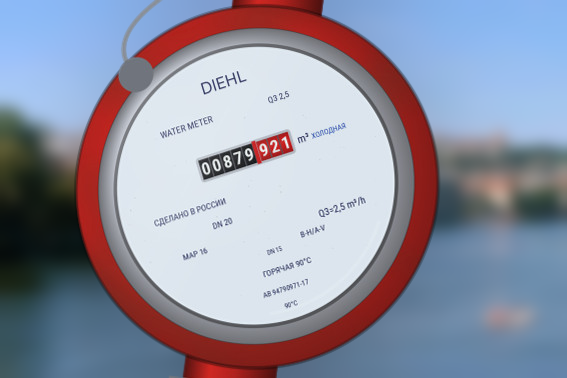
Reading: m³ 879.921
